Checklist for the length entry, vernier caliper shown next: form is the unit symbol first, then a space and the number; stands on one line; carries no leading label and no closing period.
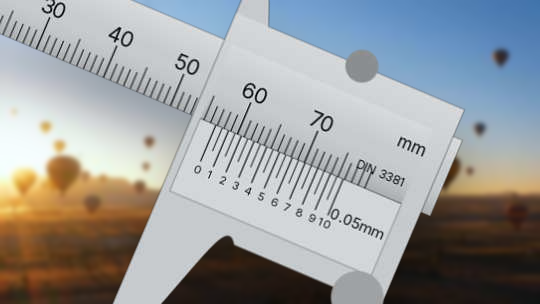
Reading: mm 56.8
